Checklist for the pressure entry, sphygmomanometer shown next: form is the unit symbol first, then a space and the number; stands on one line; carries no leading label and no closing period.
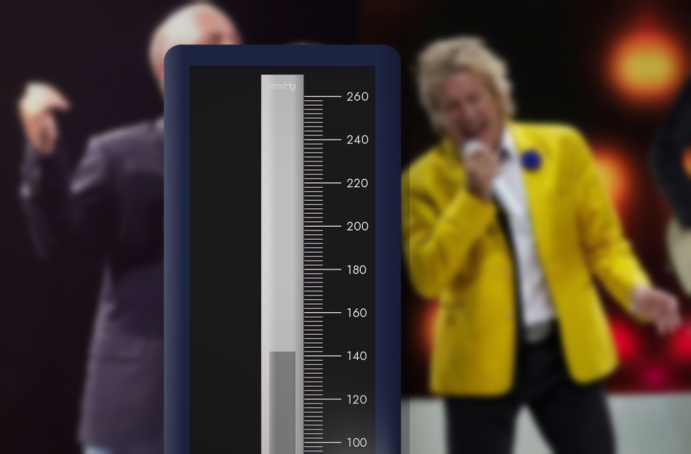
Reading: mmHg 142
